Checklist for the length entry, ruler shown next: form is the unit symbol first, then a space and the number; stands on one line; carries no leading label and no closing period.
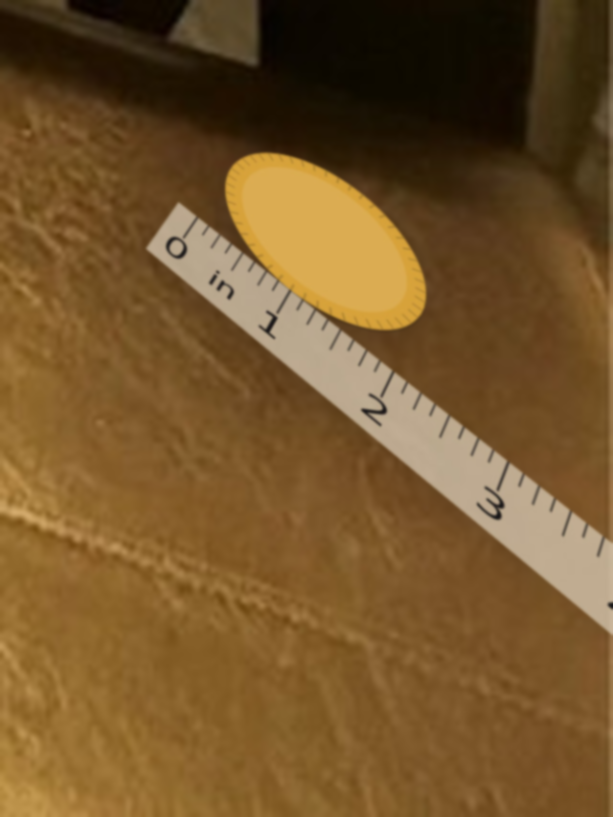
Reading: in 2
